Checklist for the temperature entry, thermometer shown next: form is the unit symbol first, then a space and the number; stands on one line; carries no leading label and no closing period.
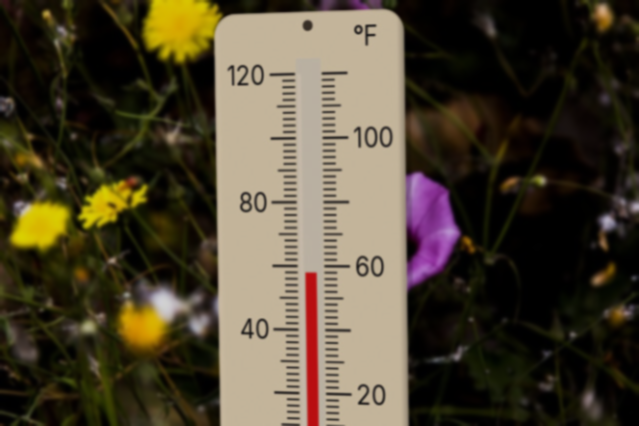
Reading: °F 58
